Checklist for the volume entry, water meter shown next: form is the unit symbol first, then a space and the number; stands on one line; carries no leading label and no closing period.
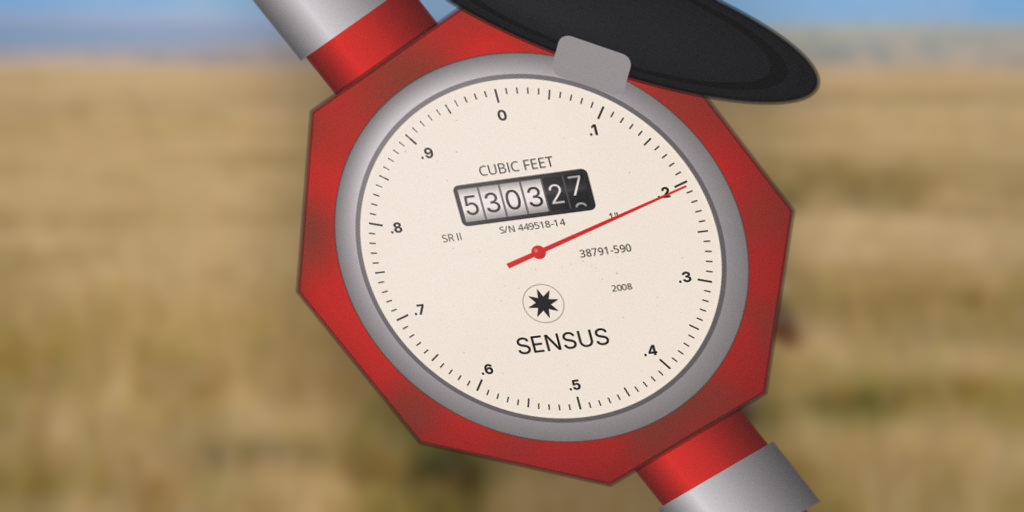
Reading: ft³ 530327.20
